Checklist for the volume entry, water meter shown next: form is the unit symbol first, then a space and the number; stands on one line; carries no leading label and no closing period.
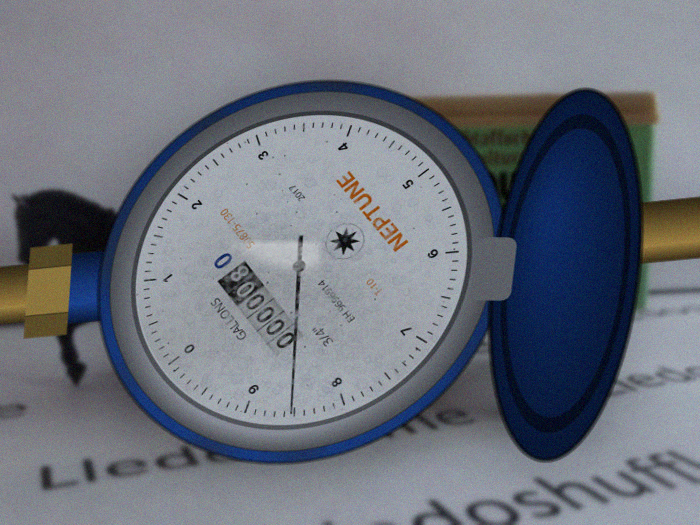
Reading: gal 78.5
